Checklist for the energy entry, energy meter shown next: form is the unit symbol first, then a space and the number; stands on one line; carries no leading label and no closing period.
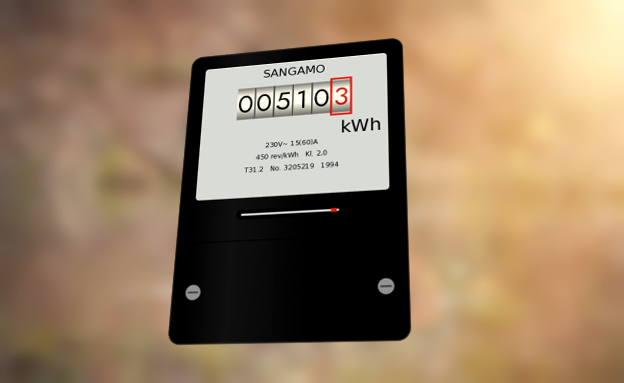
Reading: kWh 510.3
